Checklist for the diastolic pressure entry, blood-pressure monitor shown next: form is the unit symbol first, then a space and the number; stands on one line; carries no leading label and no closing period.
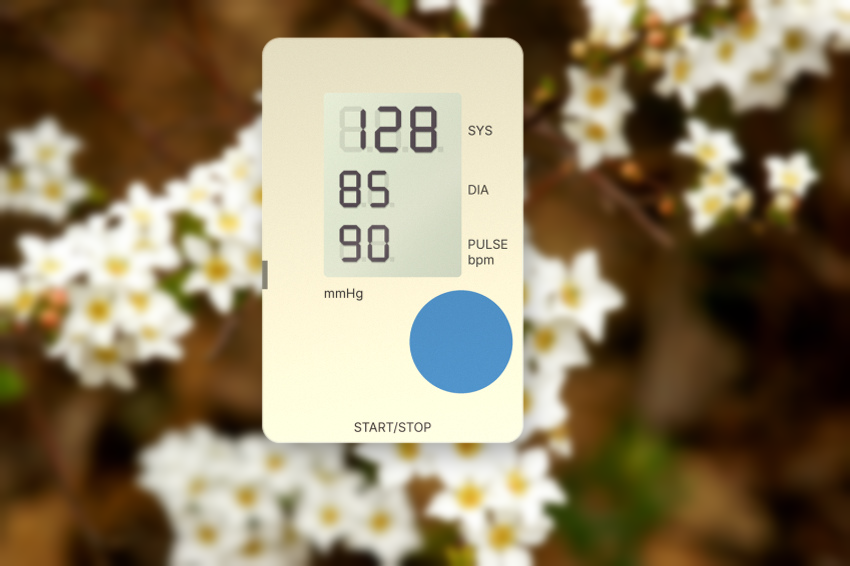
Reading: mmHg 85
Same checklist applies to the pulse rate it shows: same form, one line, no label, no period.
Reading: bpm 90
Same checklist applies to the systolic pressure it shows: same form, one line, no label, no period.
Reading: mmHg 128
